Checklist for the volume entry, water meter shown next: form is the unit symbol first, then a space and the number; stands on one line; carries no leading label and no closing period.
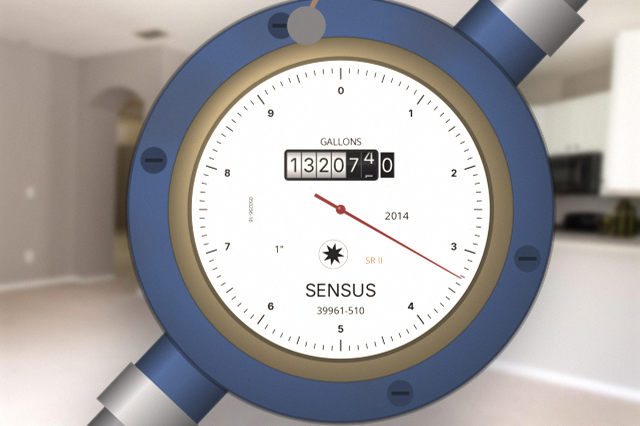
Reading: gal 1320743.3
